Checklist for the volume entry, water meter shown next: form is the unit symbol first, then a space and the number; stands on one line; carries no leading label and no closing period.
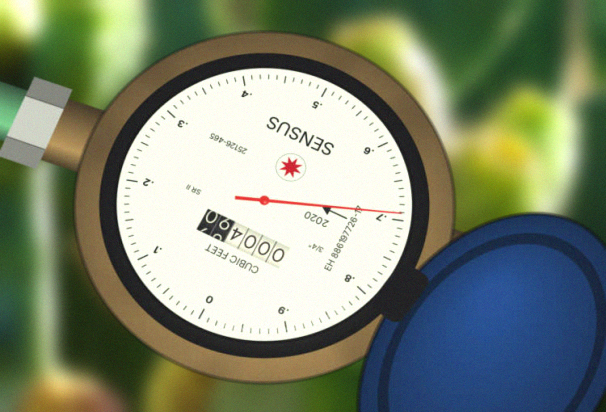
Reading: ft³ 489.69
